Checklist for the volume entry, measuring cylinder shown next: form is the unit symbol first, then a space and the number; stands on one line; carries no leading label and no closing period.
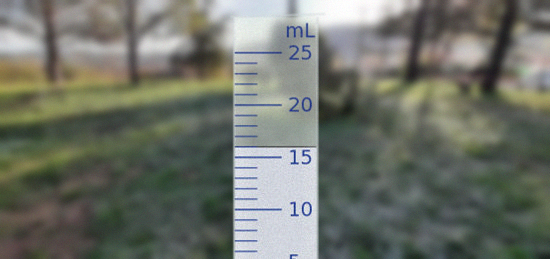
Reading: mL 16
